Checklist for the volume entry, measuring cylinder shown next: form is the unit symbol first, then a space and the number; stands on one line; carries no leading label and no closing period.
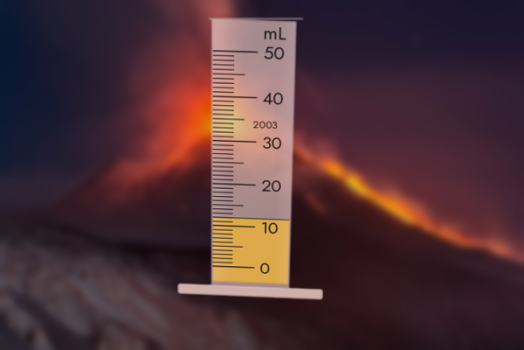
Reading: mL 12
